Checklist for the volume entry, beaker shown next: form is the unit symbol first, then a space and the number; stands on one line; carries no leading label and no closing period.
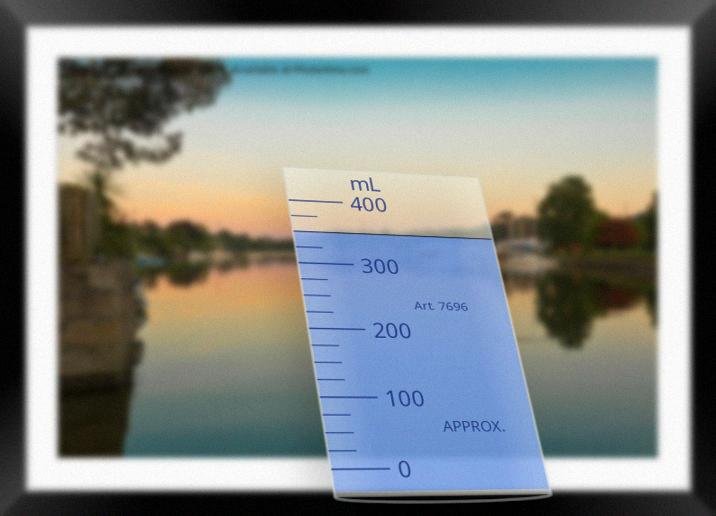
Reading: mL 350
